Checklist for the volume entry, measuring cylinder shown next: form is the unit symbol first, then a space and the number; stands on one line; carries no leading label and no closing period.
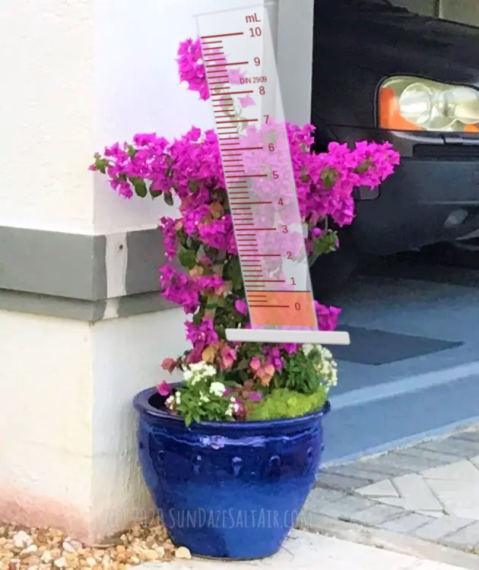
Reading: mL 0.6
